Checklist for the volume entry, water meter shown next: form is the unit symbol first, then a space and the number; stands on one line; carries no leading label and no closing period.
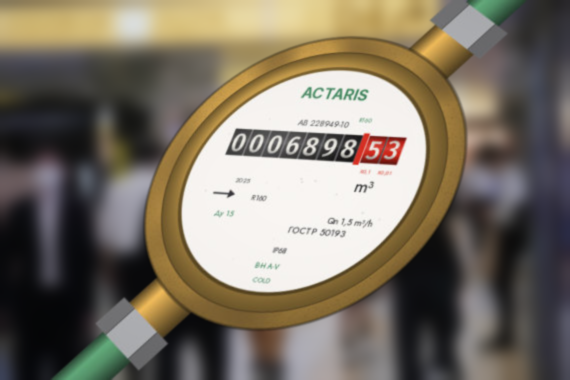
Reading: m³ 6898.53
